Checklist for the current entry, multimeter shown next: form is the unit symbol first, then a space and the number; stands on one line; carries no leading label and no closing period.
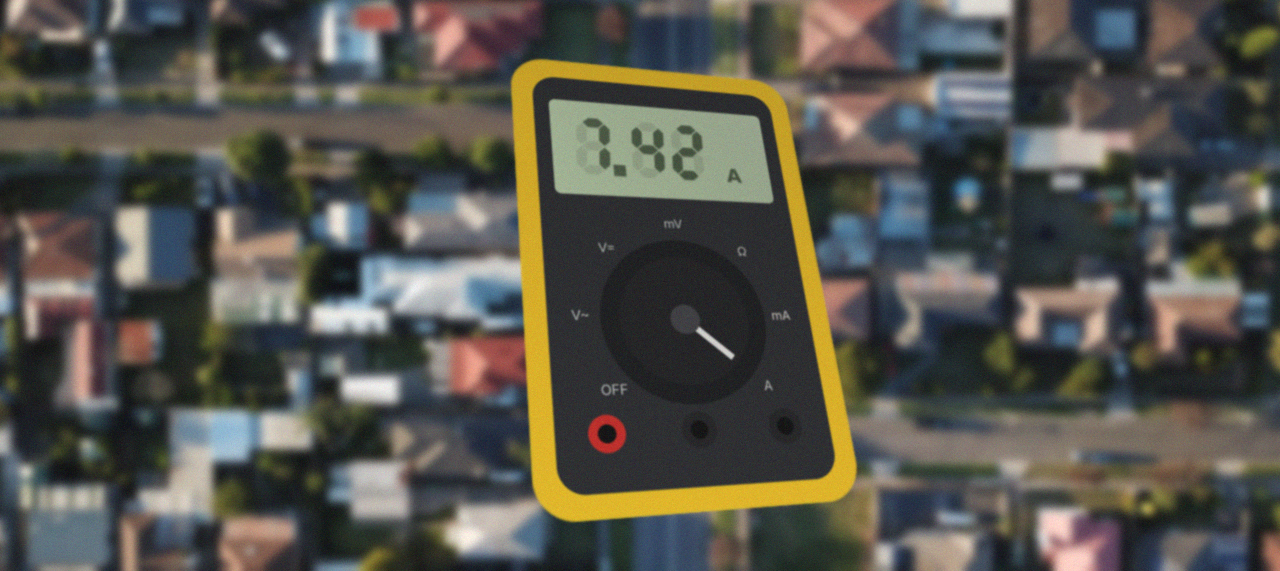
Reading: A 7.42
